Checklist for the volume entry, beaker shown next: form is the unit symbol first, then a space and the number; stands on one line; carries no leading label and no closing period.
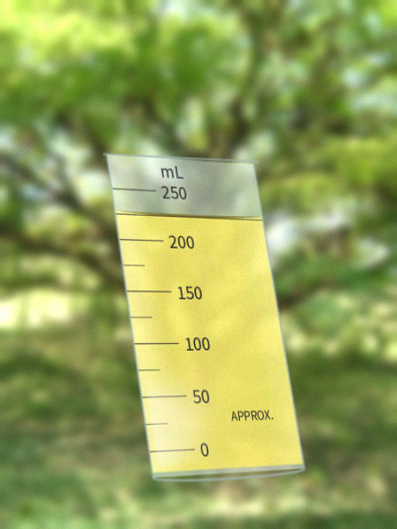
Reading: mL 225
